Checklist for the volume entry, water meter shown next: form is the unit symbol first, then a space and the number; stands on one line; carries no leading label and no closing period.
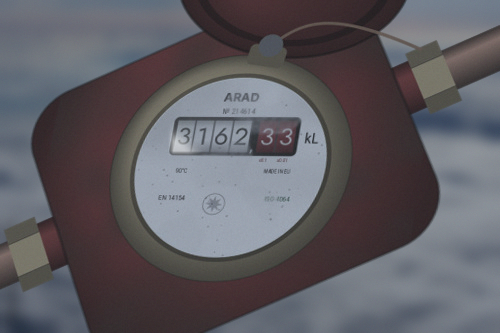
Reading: kL 3162.33
